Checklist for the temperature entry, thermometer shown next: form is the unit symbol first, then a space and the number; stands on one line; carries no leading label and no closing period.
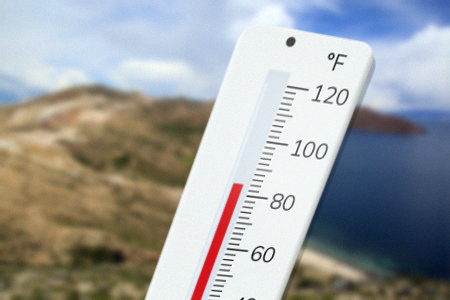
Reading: °F 84
